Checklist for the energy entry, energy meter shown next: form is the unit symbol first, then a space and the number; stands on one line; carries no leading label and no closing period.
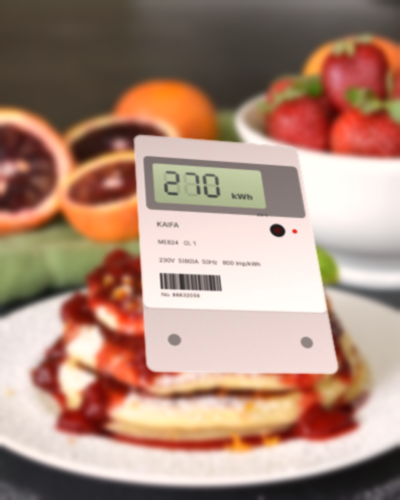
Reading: kWh 270
